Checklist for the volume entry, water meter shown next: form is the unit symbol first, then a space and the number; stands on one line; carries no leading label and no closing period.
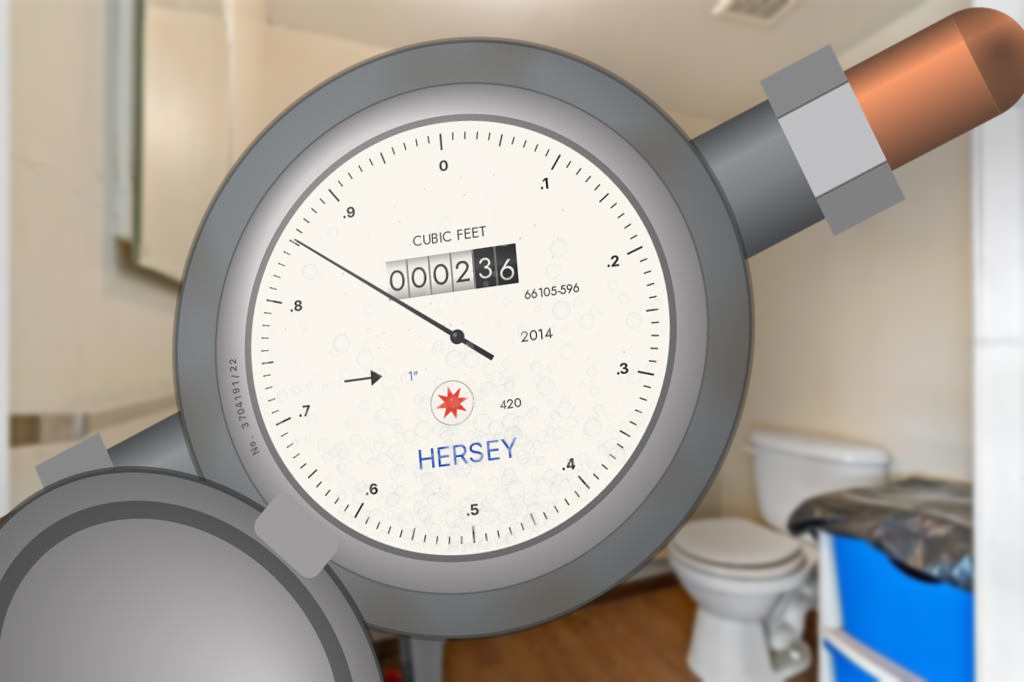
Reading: ft³ 235.85
